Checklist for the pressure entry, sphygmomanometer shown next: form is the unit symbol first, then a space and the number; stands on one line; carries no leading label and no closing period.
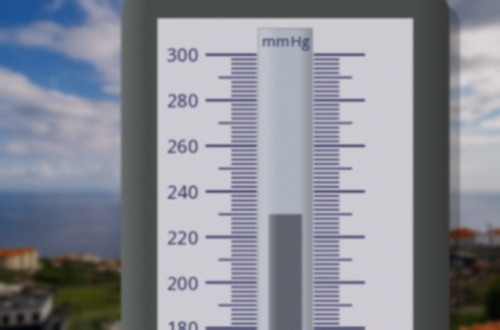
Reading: mmHg 230
